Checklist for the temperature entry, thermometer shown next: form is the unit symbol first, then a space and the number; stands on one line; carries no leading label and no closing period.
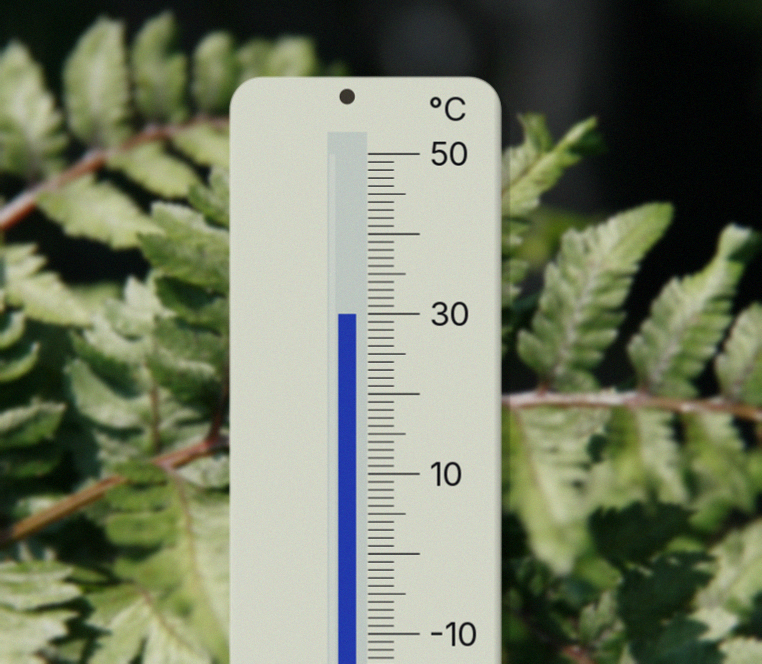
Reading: °C 30
